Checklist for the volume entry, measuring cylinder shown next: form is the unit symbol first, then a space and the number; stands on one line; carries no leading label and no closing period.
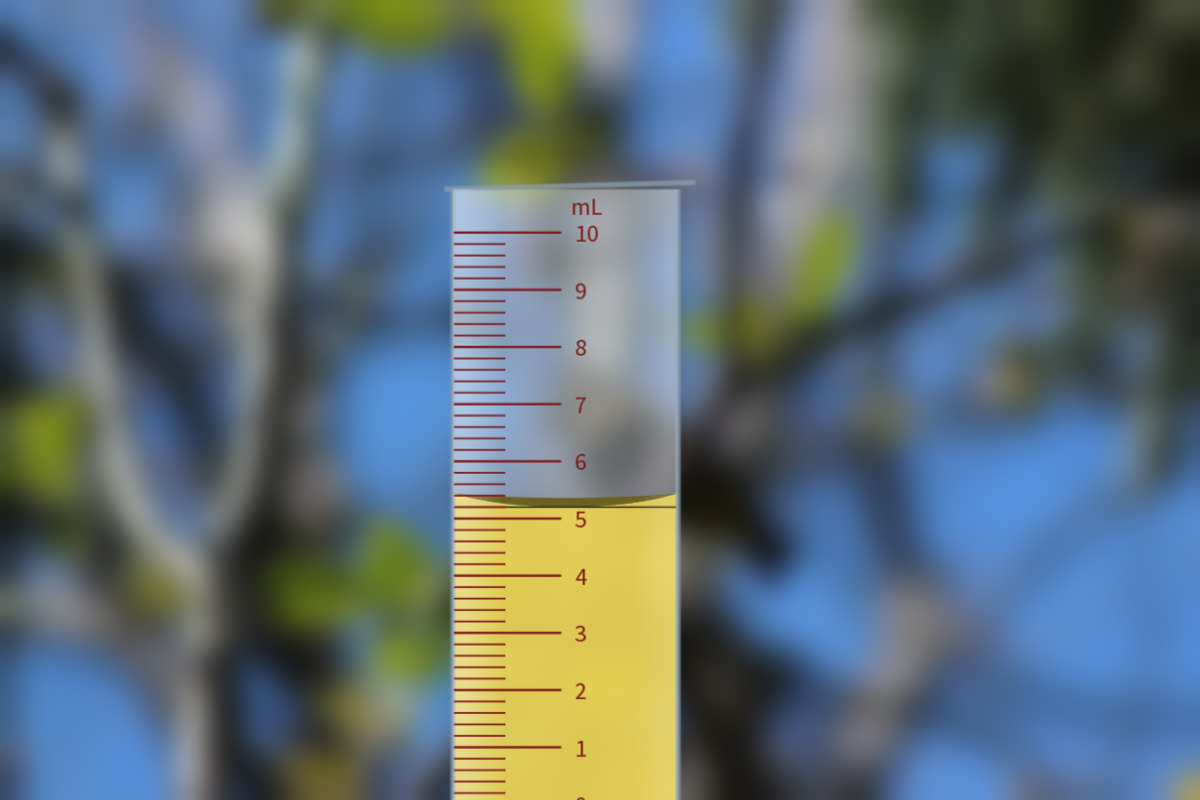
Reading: mL 5.2
